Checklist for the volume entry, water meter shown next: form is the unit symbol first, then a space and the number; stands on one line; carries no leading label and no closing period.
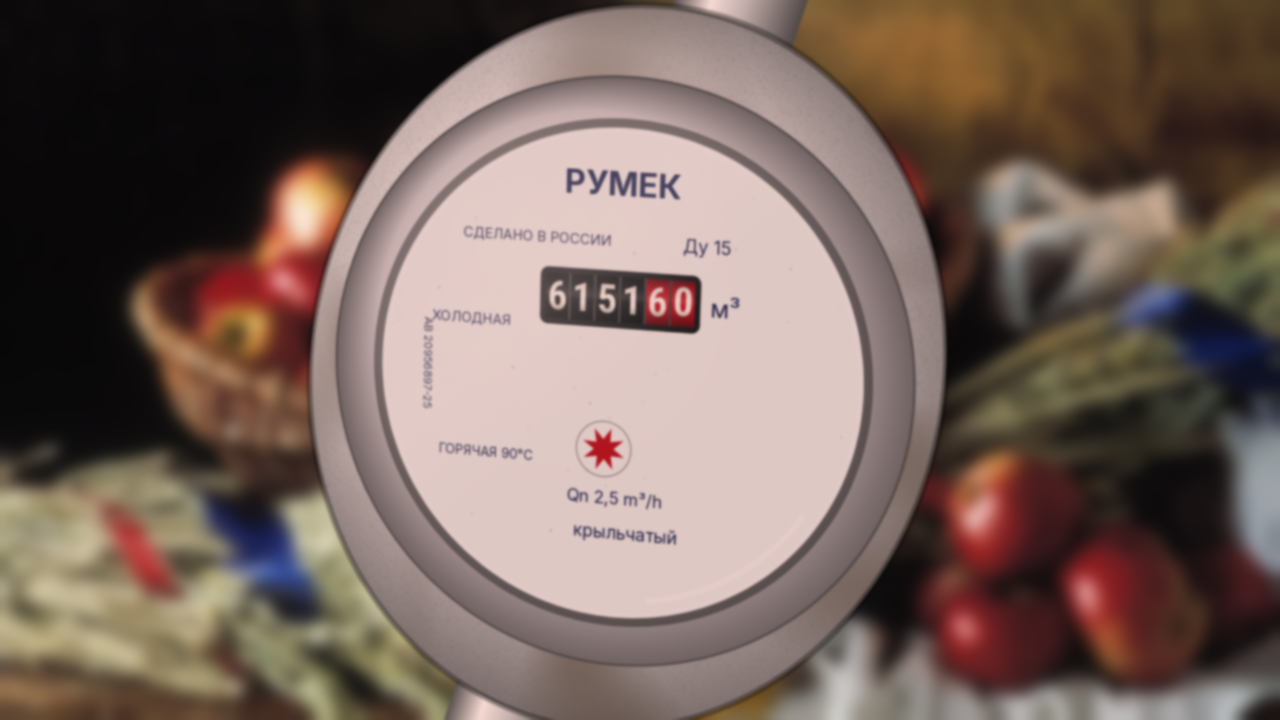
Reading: m³ 6151.60
